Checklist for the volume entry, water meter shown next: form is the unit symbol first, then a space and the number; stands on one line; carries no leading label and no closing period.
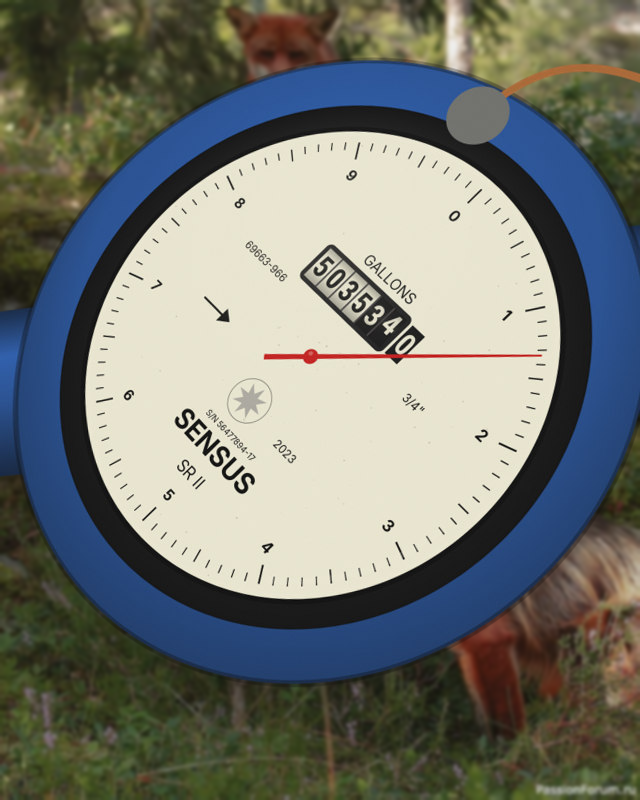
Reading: gal 5035341.3
